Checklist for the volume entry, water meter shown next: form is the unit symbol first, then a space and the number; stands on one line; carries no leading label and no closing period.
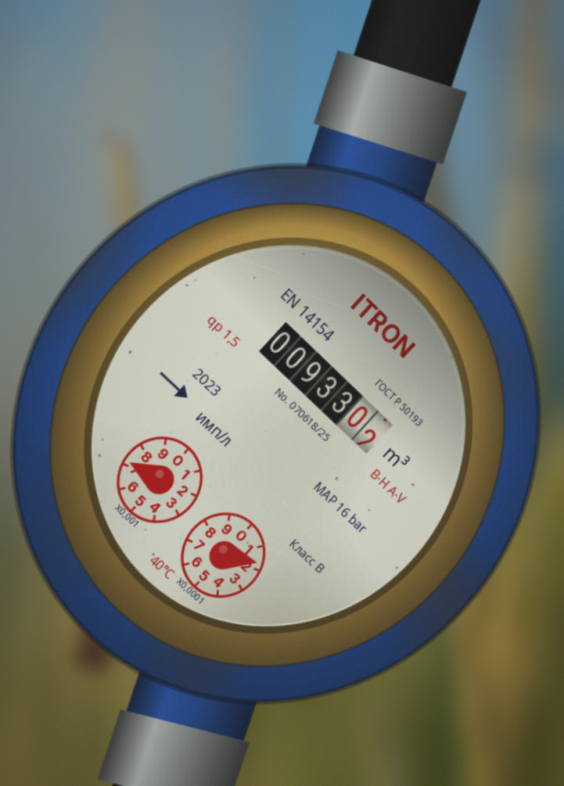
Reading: m³ 933.0171
